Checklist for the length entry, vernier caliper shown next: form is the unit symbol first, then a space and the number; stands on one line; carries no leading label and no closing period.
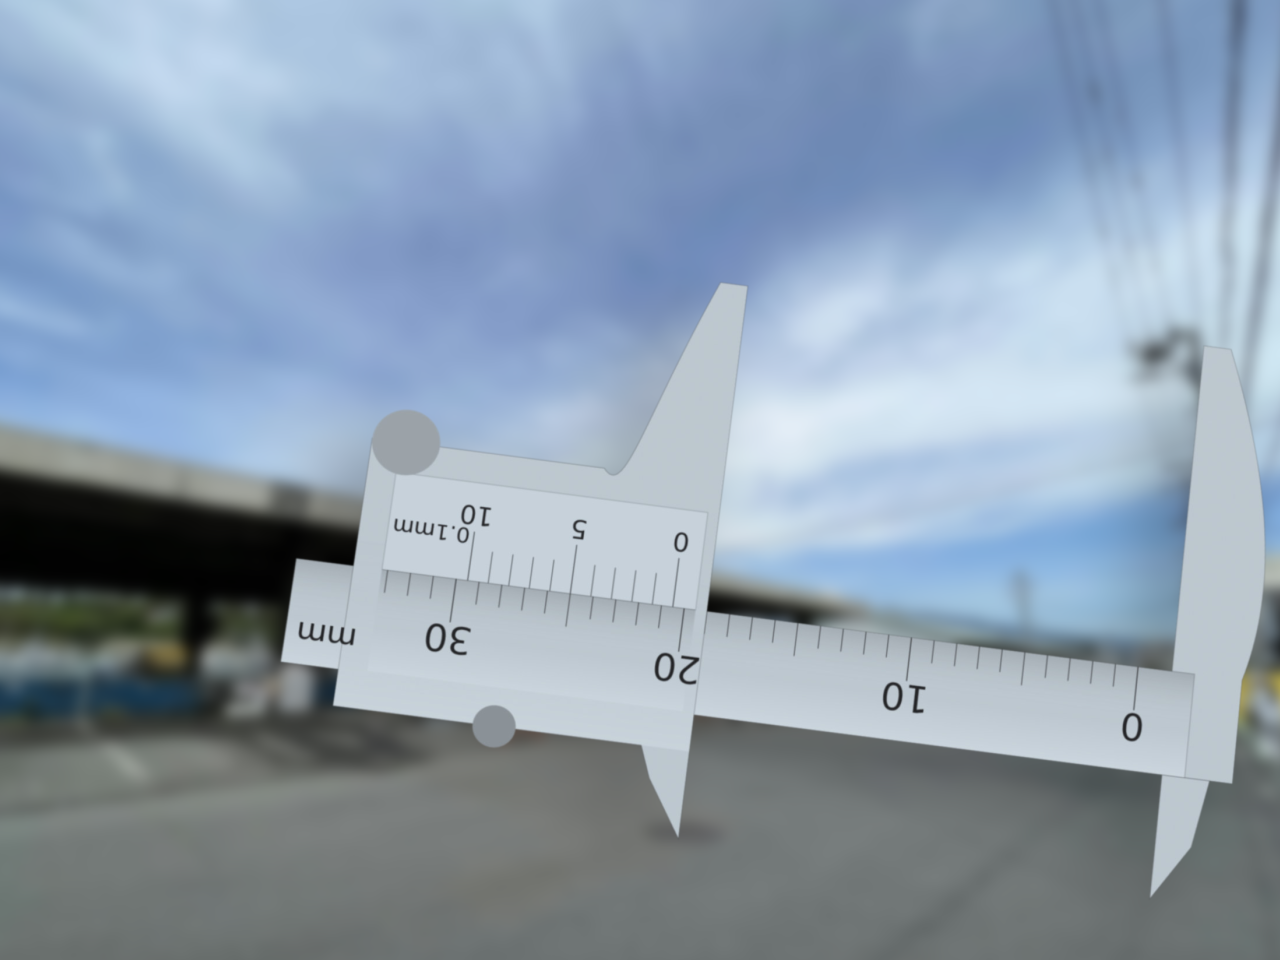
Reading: mm 20.5
